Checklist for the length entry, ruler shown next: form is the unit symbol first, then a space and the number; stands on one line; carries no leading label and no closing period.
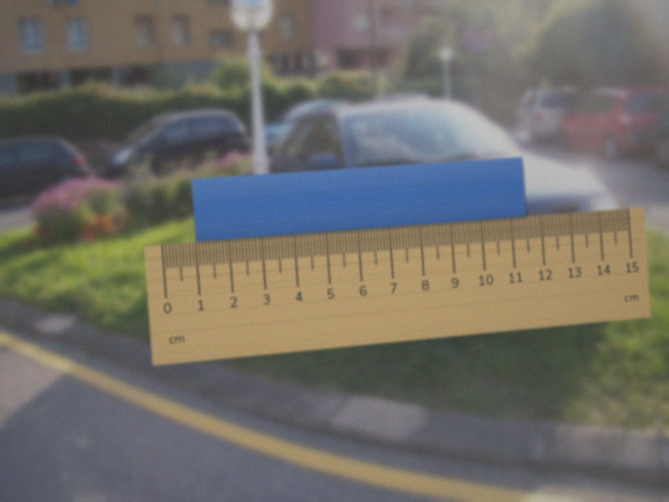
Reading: cm 10.5
